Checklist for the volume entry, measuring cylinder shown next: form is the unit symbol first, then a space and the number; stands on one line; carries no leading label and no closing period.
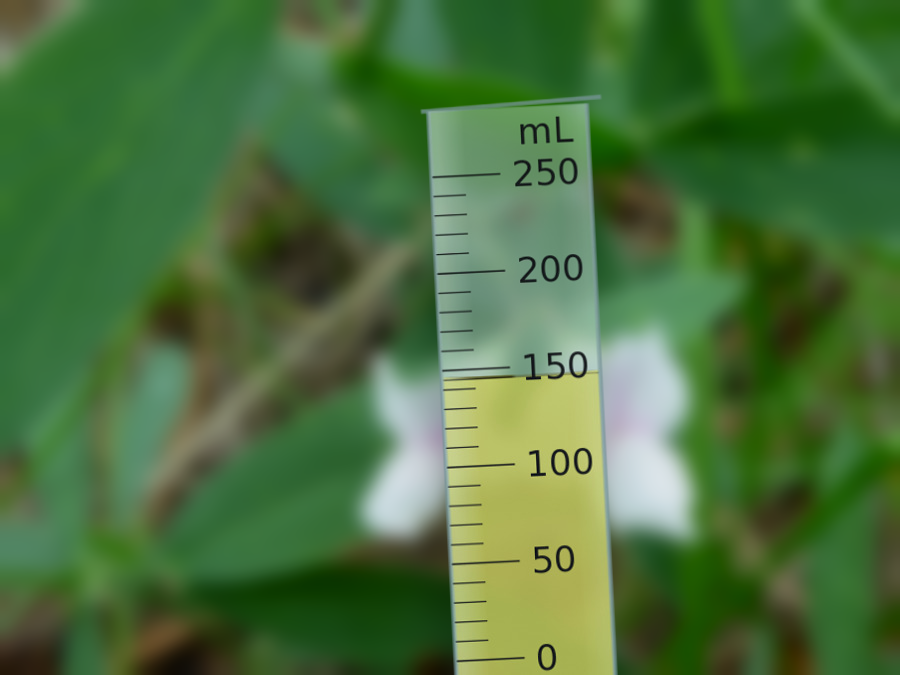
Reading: mL 145
